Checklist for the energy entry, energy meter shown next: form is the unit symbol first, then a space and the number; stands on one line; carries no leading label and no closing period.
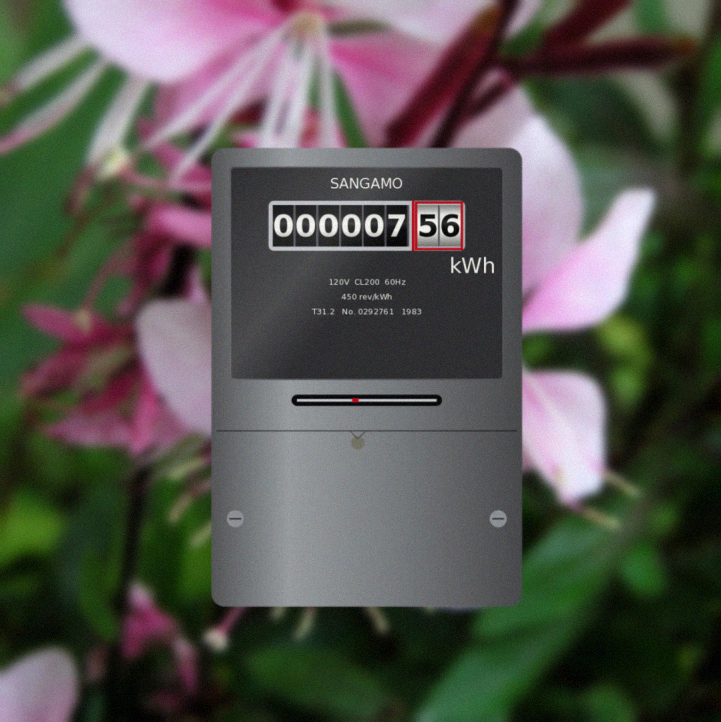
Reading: kWh 7.56
